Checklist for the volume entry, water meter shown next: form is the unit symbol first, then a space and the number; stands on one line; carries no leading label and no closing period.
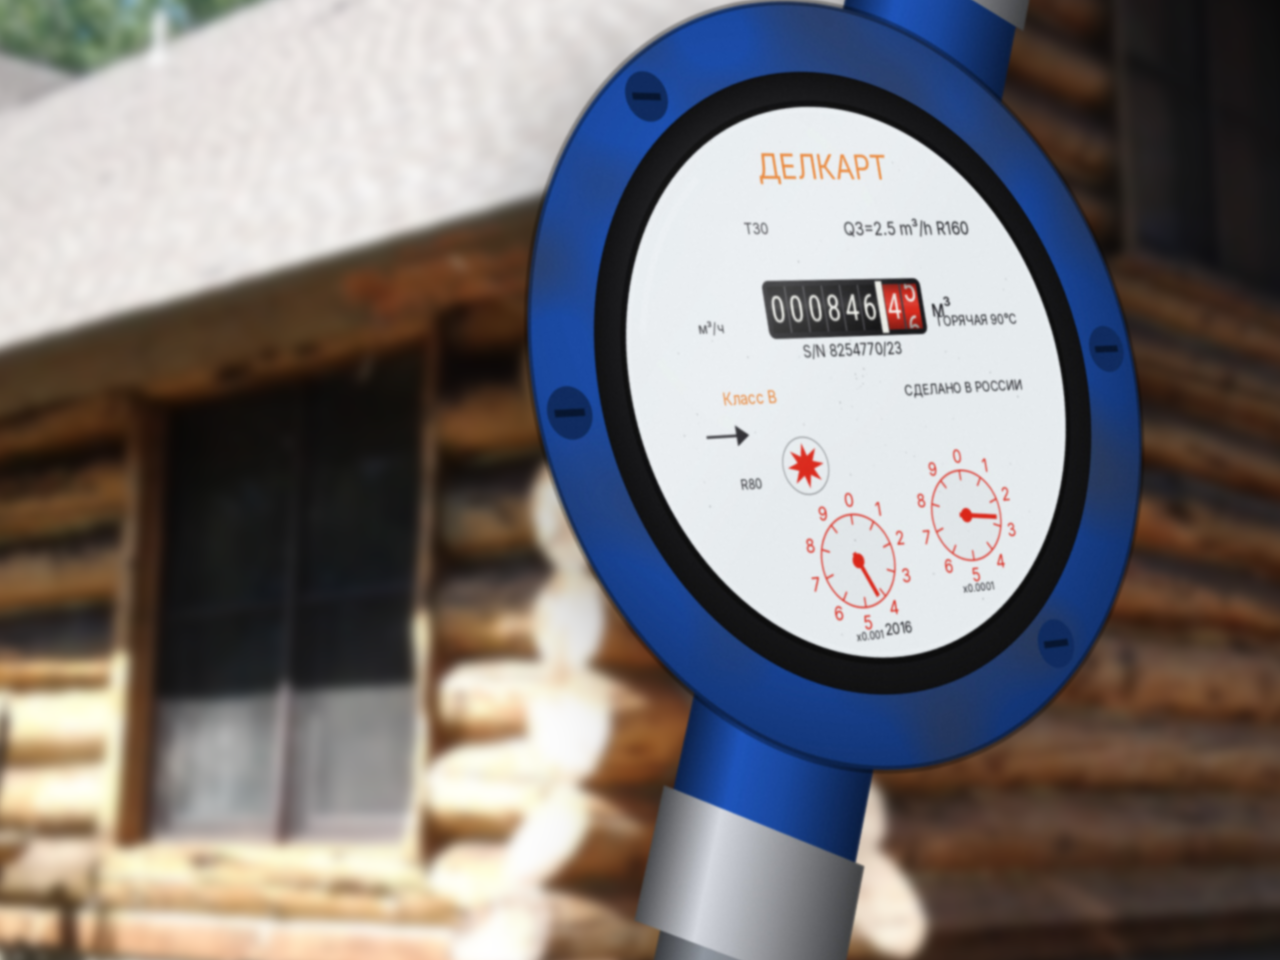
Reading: m³ 846.4542
